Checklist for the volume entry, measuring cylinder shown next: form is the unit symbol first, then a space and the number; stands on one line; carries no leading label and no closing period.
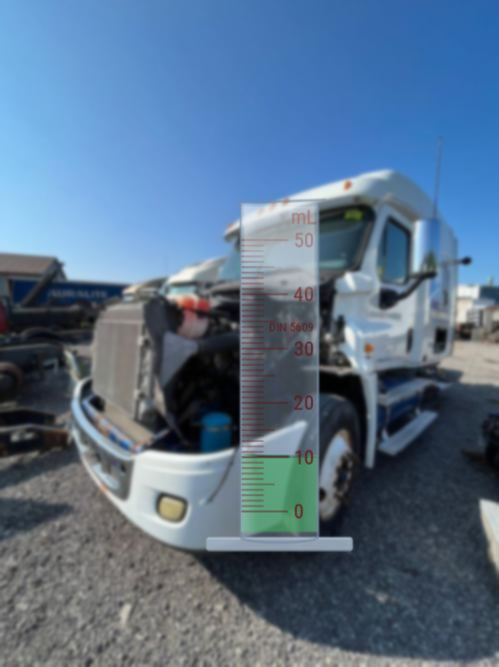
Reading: mL 10
